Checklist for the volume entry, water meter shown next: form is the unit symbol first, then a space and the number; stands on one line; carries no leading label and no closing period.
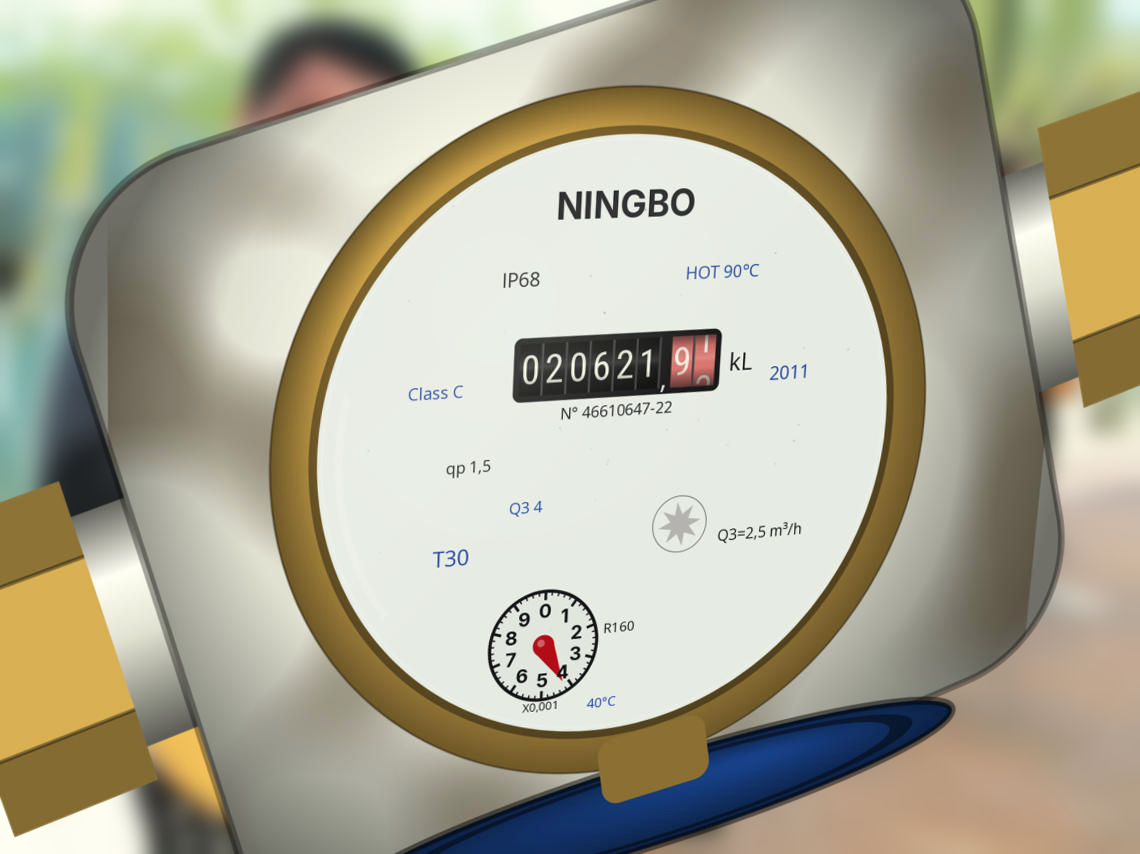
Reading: kL 20621.914
